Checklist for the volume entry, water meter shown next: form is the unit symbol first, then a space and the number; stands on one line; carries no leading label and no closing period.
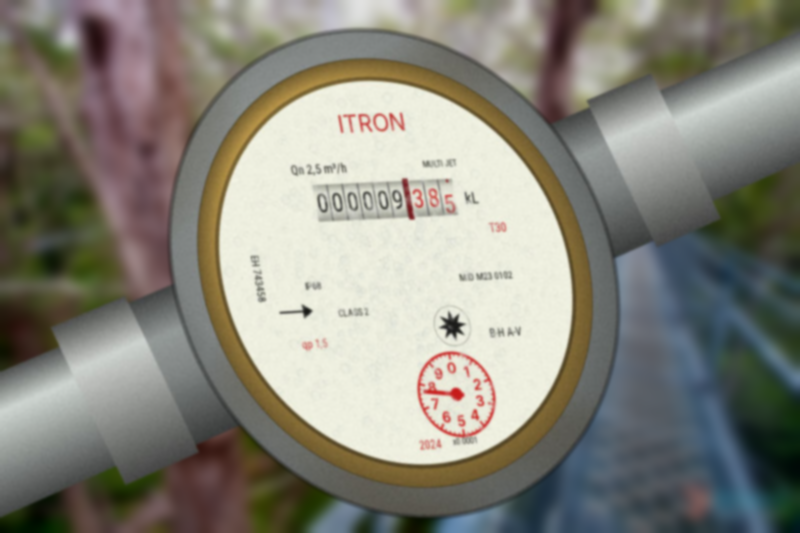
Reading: kL 9.3847
